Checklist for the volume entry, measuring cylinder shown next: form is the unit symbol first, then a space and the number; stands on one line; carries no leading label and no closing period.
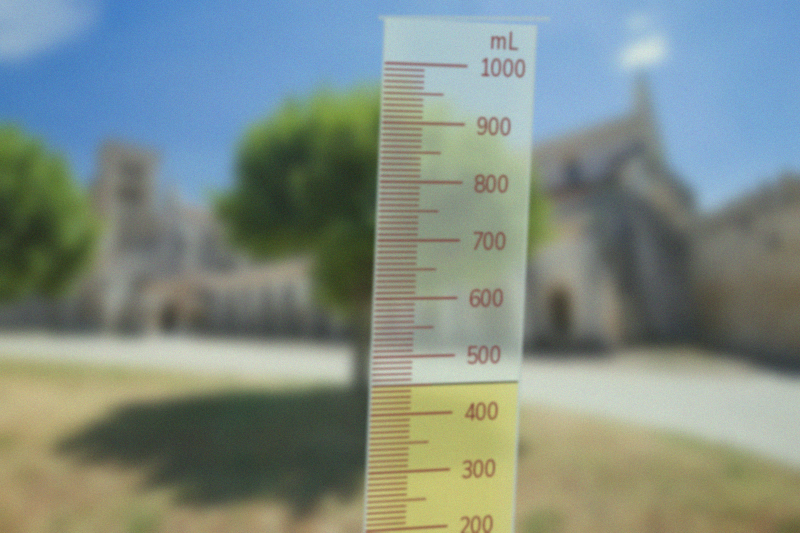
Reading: mL 450
